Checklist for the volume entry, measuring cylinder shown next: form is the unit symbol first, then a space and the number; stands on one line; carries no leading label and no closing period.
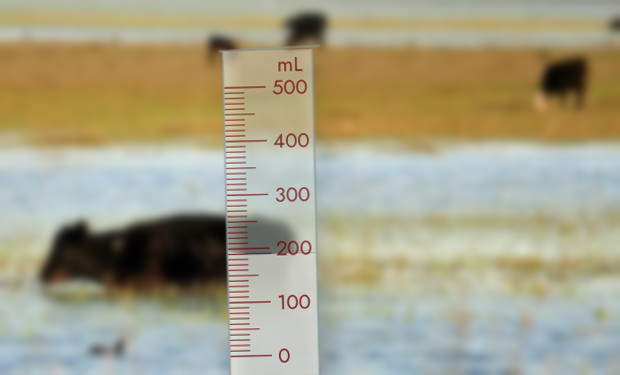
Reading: mL 190
